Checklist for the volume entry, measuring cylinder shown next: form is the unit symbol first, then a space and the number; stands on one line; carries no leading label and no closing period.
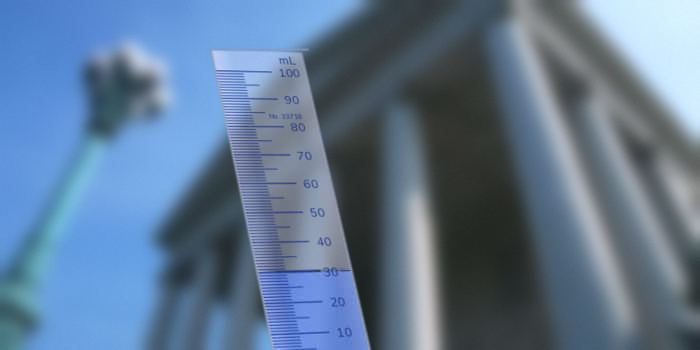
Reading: mL 30
